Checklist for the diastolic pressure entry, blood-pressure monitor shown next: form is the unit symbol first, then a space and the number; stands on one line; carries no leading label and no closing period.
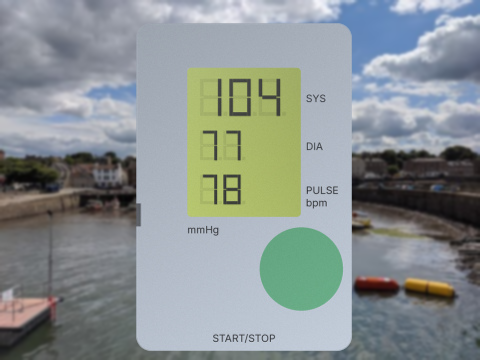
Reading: mmHg 77
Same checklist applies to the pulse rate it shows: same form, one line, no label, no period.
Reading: bpm 78
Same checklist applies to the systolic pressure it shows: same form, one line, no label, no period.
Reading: mmHg 104
